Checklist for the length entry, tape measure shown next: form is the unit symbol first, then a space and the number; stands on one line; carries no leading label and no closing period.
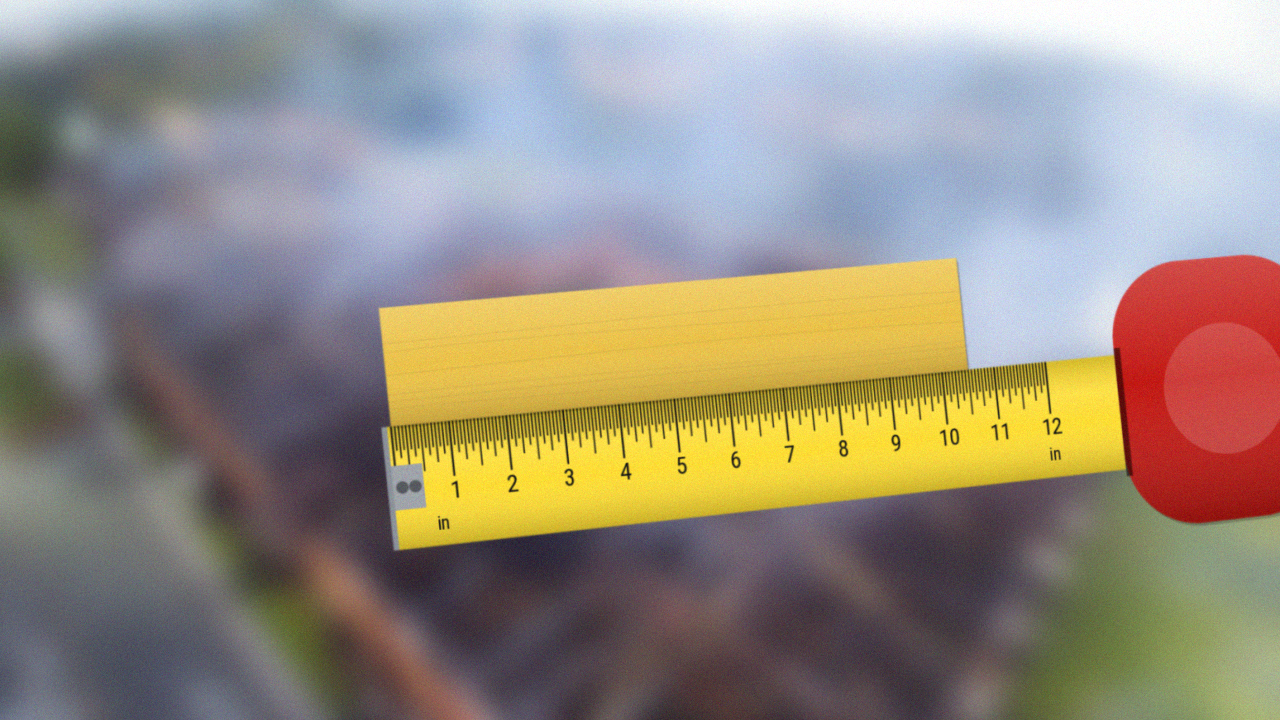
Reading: in 10.5
